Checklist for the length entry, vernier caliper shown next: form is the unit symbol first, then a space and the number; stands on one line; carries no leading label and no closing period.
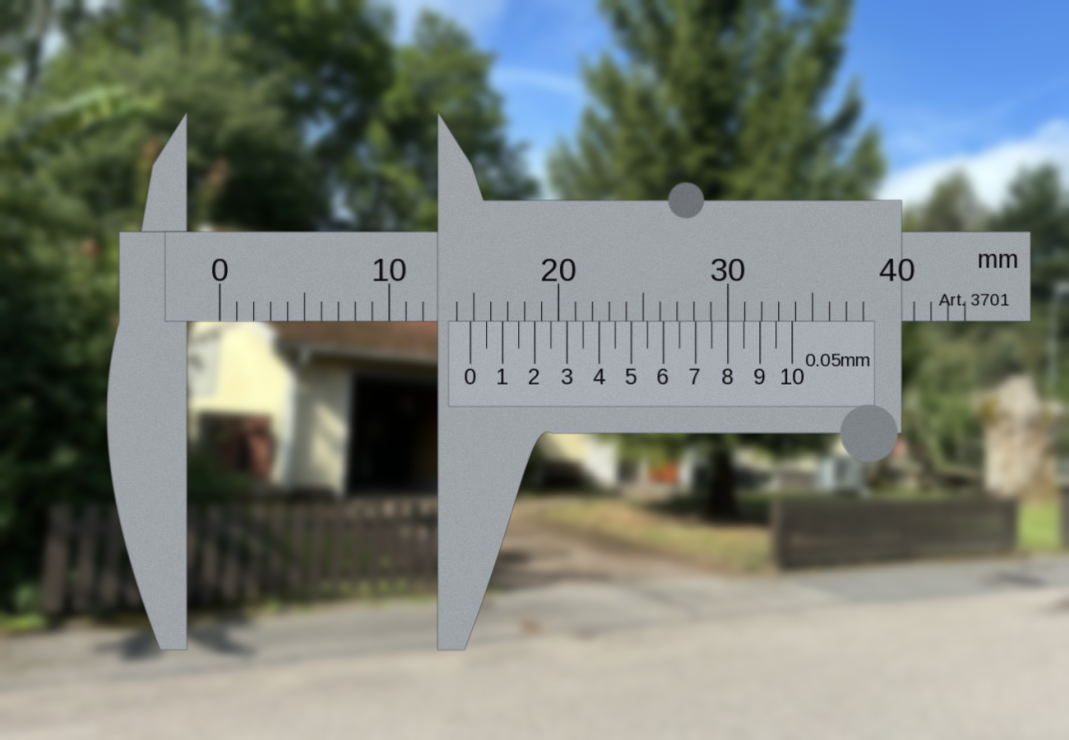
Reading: mm 14.8
